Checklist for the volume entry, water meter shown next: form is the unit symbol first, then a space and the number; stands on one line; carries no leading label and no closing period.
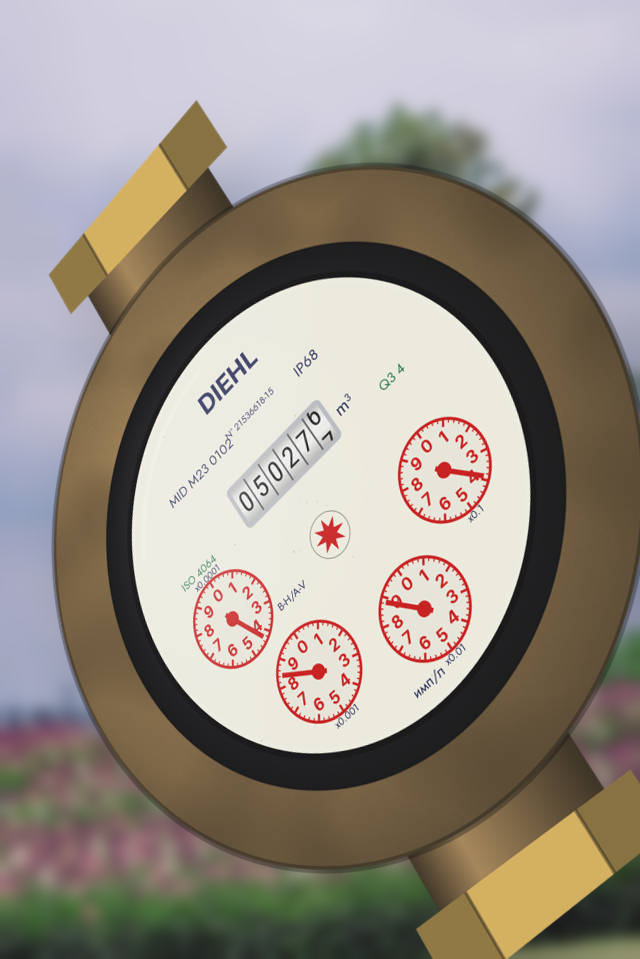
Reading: m³ 50276.3884
